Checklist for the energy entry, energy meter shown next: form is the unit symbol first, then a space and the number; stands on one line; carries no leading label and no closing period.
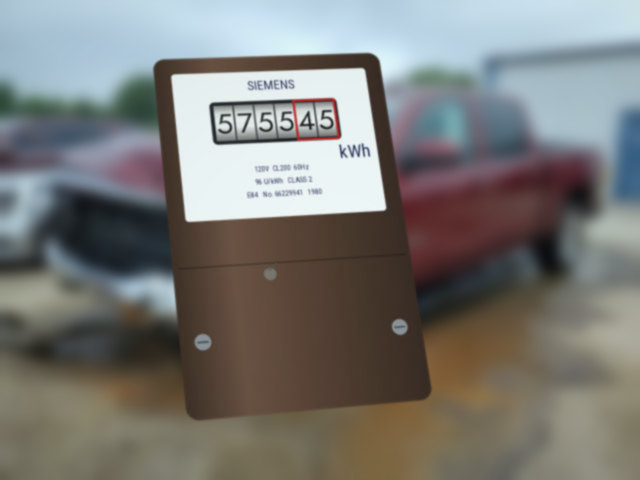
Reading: kWh 5755.45
